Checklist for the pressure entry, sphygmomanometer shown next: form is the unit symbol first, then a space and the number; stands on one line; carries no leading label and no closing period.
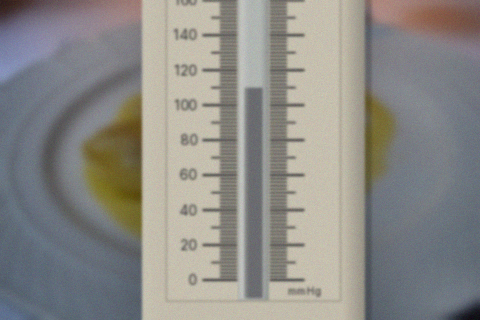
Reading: mmHg 110
